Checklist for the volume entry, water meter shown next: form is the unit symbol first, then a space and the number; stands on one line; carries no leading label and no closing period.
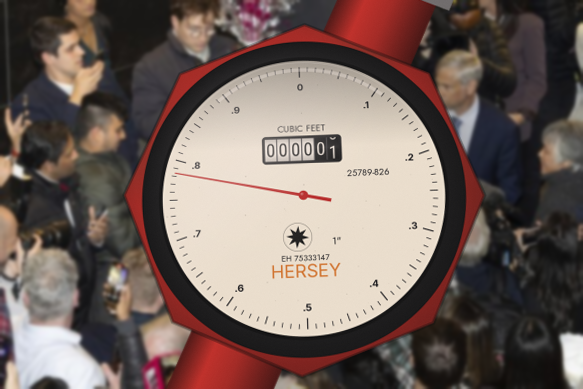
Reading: ft³ 0.78
